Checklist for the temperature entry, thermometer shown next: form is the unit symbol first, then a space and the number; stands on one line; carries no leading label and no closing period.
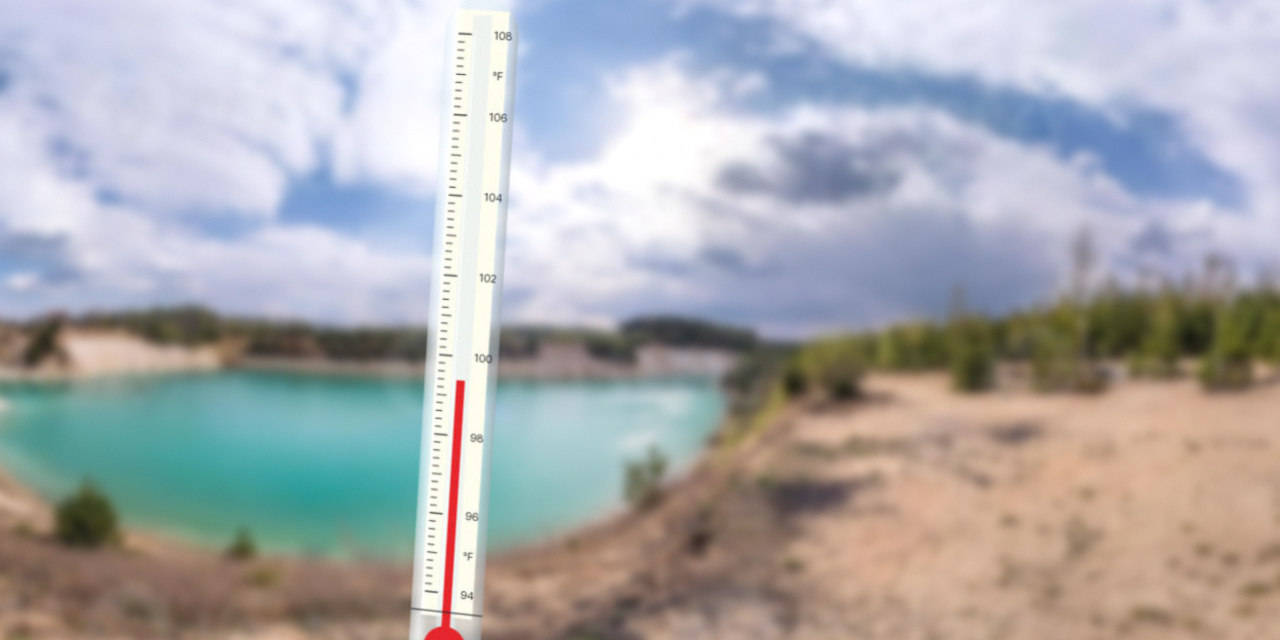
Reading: °F 99.4
